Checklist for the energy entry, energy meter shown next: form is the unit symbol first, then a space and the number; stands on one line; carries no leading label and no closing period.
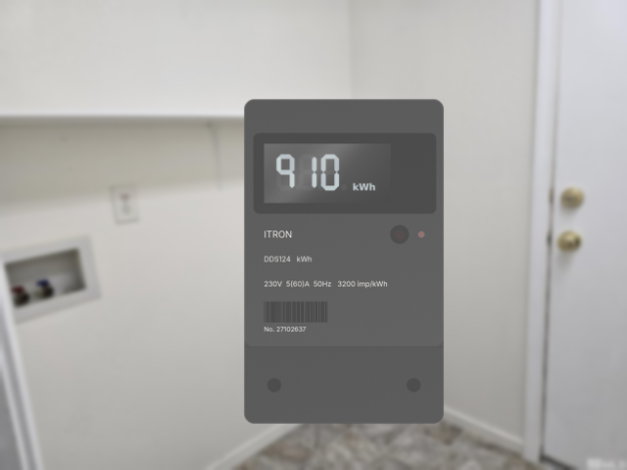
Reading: kWh 910
